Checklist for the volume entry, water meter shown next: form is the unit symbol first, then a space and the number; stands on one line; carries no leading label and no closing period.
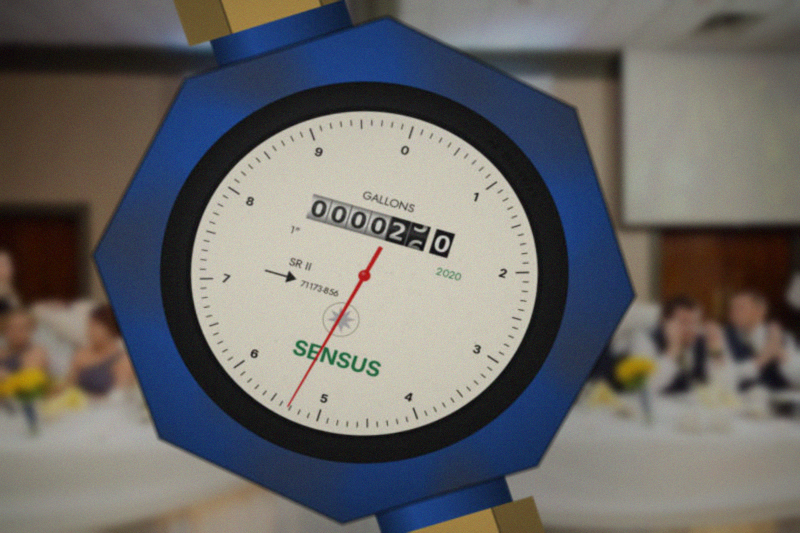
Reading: gal 255.3
